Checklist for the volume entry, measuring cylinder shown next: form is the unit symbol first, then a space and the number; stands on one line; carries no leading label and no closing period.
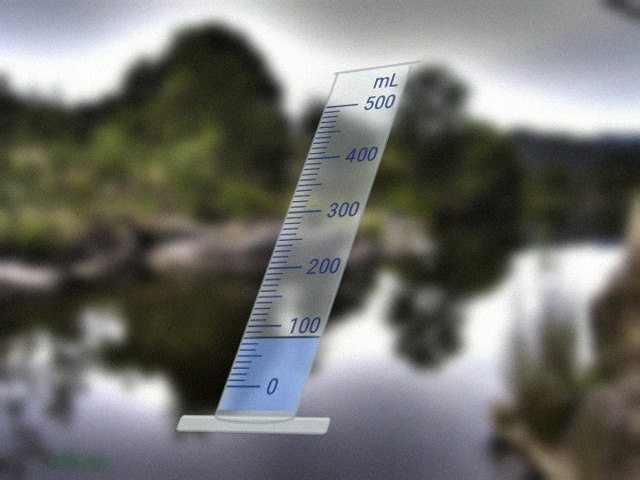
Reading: mL 80
